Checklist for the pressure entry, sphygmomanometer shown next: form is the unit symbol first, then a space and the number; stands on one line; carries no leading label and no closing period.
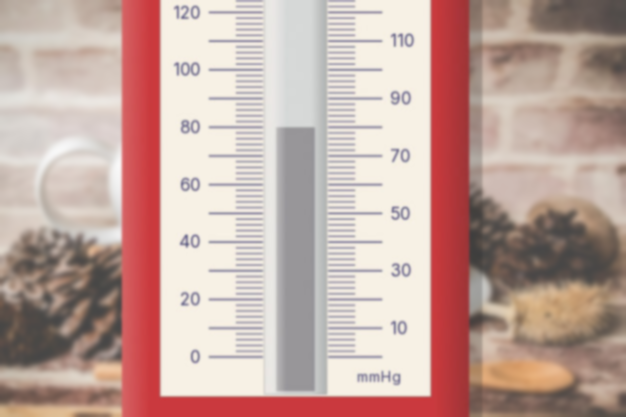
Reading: mmHg 80
